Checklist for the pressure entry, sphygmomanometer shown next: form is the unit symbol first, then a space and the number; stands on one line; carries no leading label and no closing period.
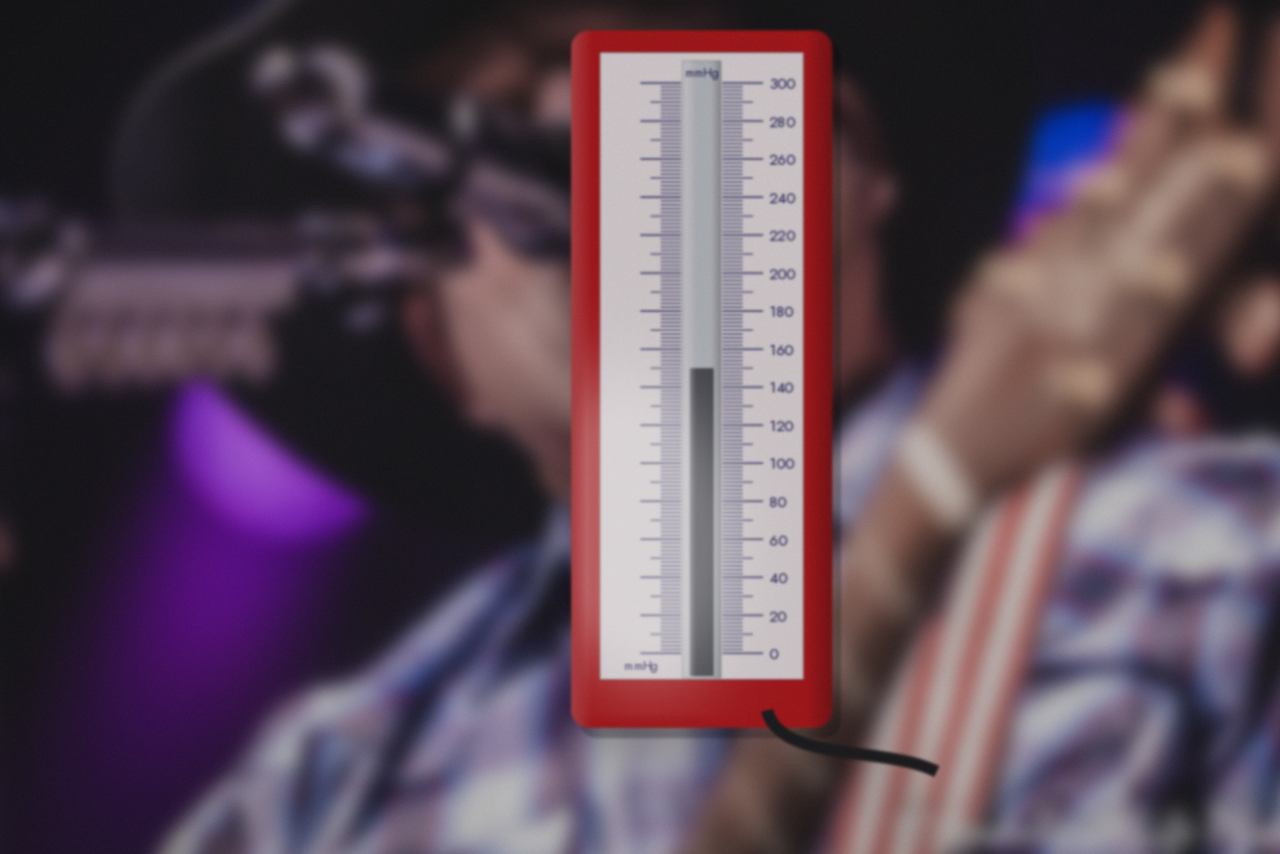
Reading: mmHg 150
